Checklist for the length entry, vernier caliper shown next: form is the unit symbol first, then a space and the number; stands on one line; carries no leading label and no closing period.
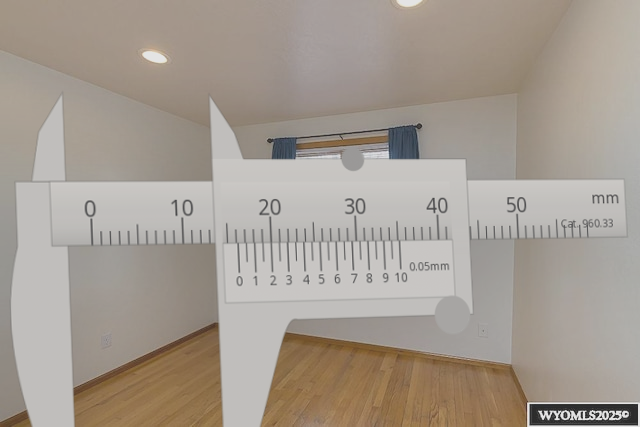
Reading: mm 16.2
